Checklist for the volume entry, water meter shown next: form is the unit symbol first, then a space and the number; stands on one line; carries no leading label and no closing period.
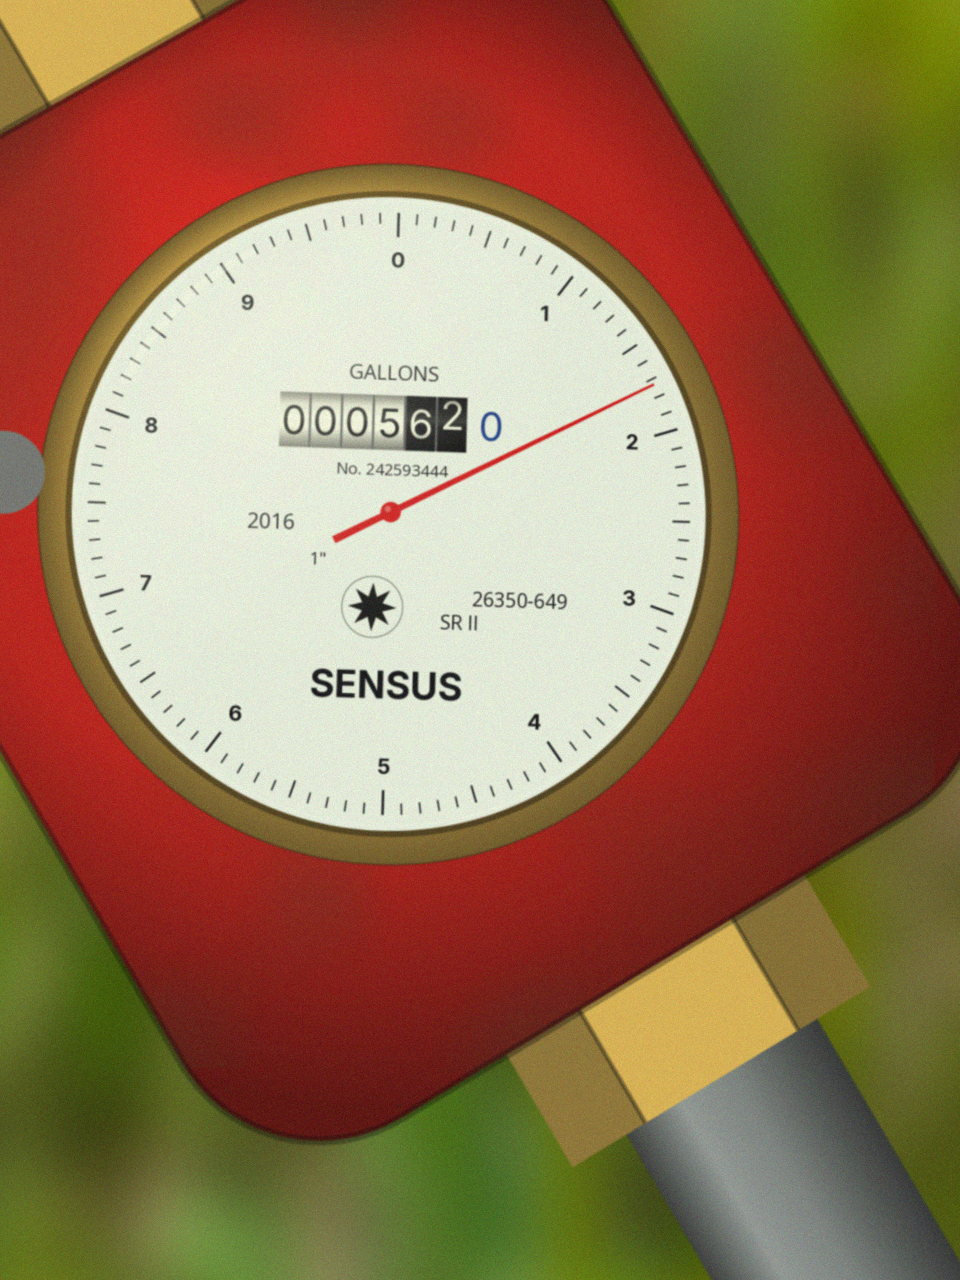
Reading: gal 5621.7
